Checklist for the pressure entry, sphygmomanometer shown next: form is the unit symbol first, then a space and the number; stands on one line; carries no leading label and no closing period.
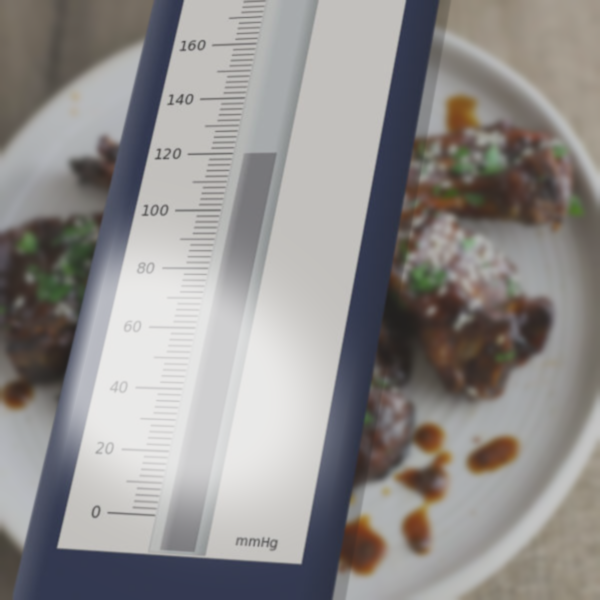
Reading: mmHg 120
